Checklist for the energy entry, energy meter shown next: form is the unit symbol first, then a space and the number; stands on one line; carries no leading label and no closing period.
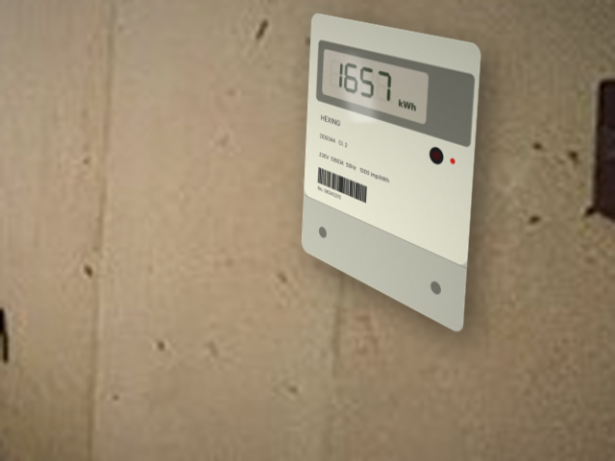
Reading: kWh 1657
